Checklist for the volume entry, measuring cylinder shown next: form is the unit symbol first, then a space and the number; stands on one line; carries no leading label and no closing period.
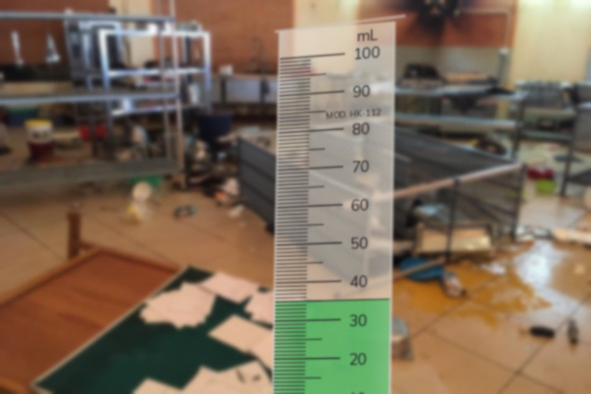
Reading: mL 35
